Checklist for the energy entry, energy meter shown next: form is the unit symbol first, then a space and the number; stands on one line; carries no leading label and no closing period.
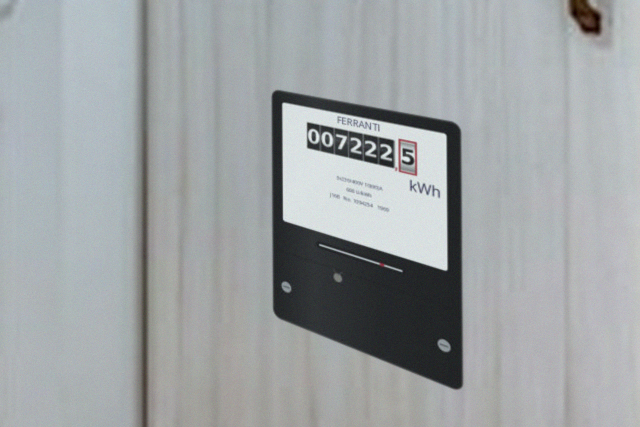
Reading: kWh 7222.5
